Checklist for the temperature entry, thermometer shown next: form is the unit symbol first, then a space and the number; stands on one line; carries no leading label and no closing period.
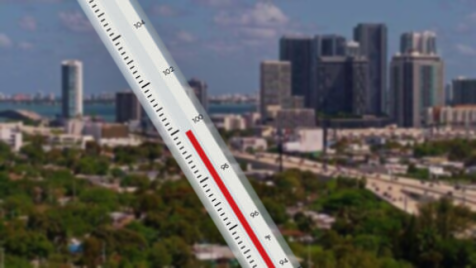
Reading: °F 99.8
